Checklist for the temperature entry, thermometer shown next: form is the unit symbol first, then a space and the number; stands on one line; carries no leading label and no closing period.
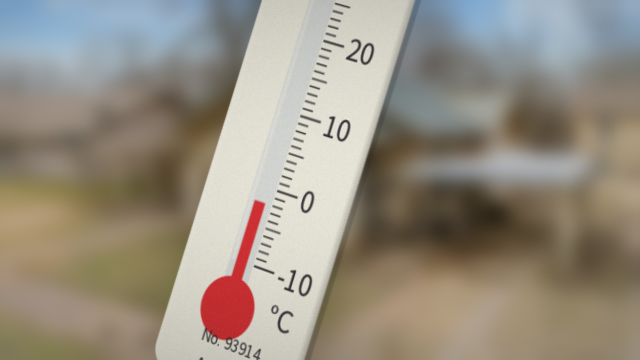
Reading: °C -2
